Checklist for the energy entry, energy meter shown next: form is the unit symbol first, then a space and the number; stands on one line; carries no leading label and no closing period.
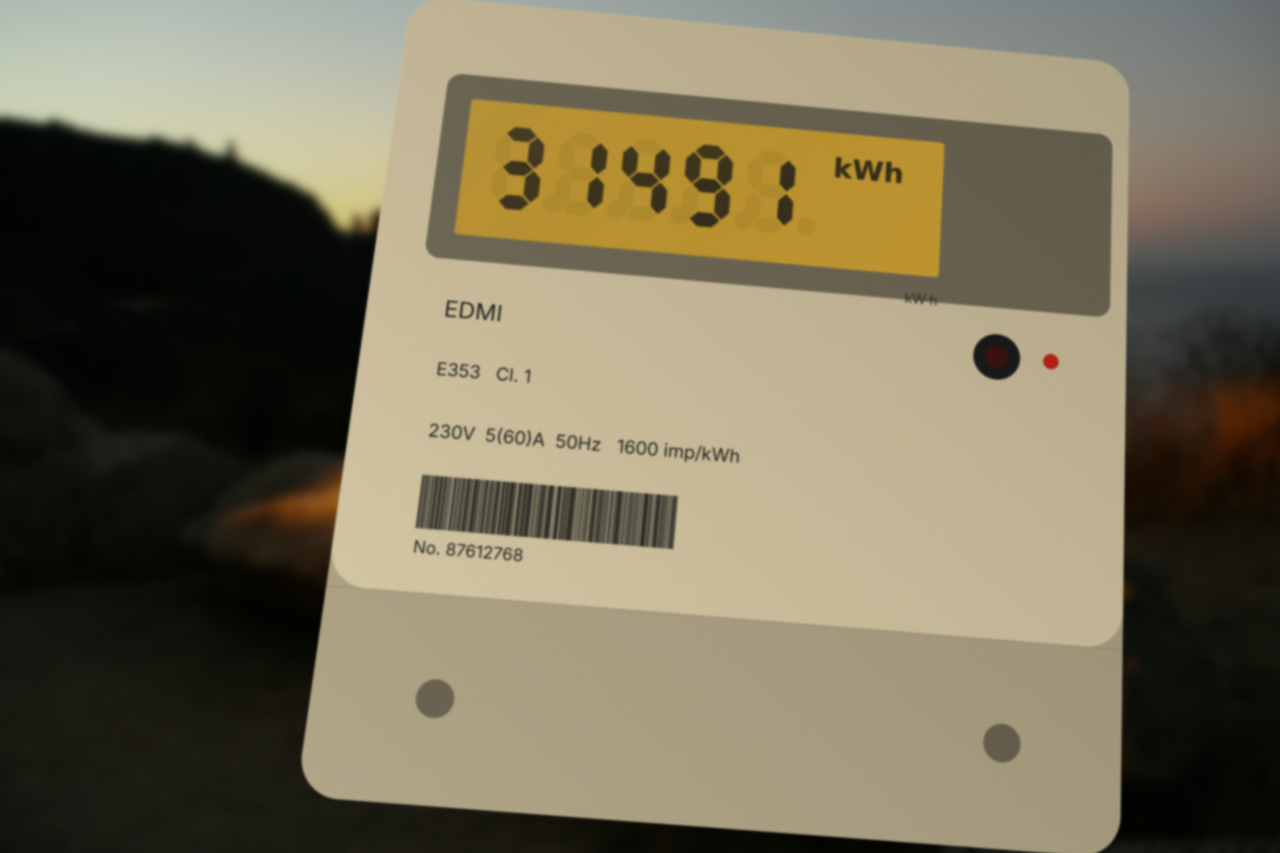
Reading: kWh 31491
